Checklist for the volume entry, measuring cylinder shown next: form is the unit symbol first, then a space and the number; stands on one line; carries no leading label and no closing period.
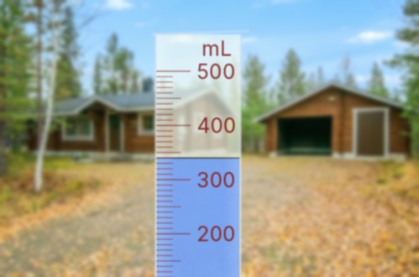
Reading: mL 340
